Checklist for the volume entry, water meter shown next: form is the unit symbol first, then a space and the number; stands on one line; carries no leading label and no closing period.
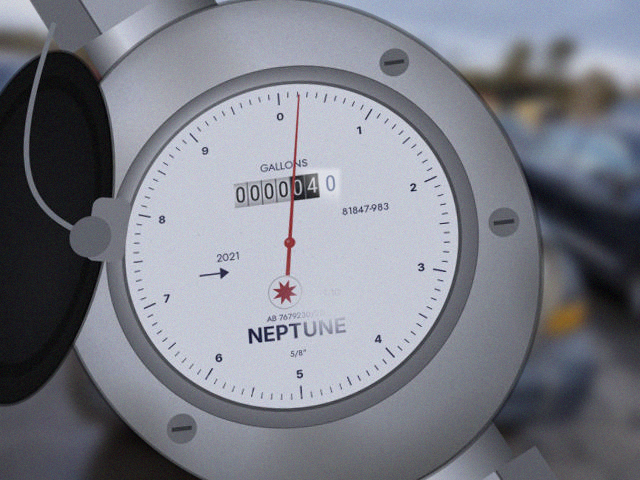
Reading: gal 40.2
